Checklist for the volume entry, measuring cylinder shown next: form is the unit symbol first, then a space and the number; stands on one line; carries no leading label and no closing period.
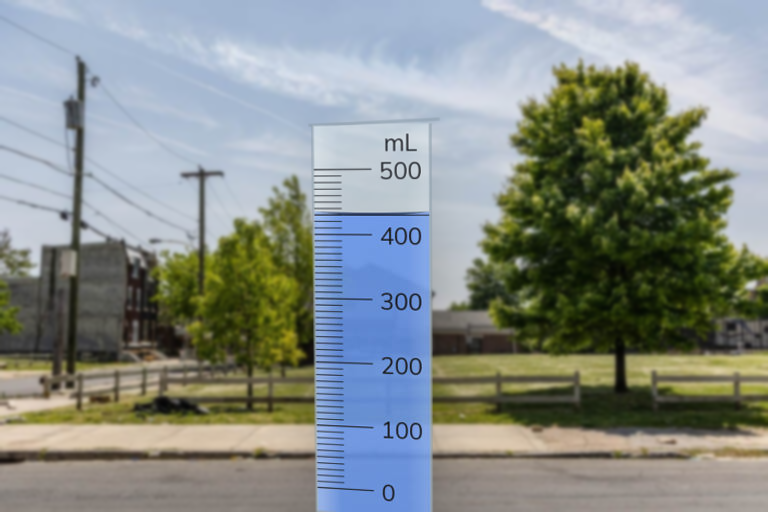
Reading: mL 430
